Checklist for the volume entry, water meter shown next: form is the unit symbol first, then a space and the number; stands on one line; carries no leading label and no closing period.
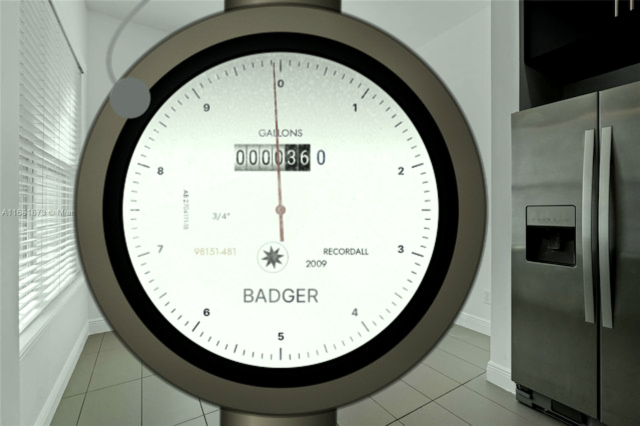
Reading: gal 359.9
